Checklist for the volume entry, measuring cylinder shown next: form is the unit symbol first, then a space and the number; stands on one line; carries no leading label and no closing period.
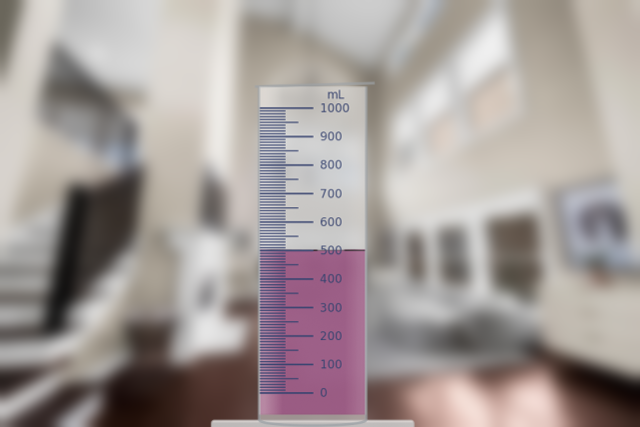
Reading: mL 500
